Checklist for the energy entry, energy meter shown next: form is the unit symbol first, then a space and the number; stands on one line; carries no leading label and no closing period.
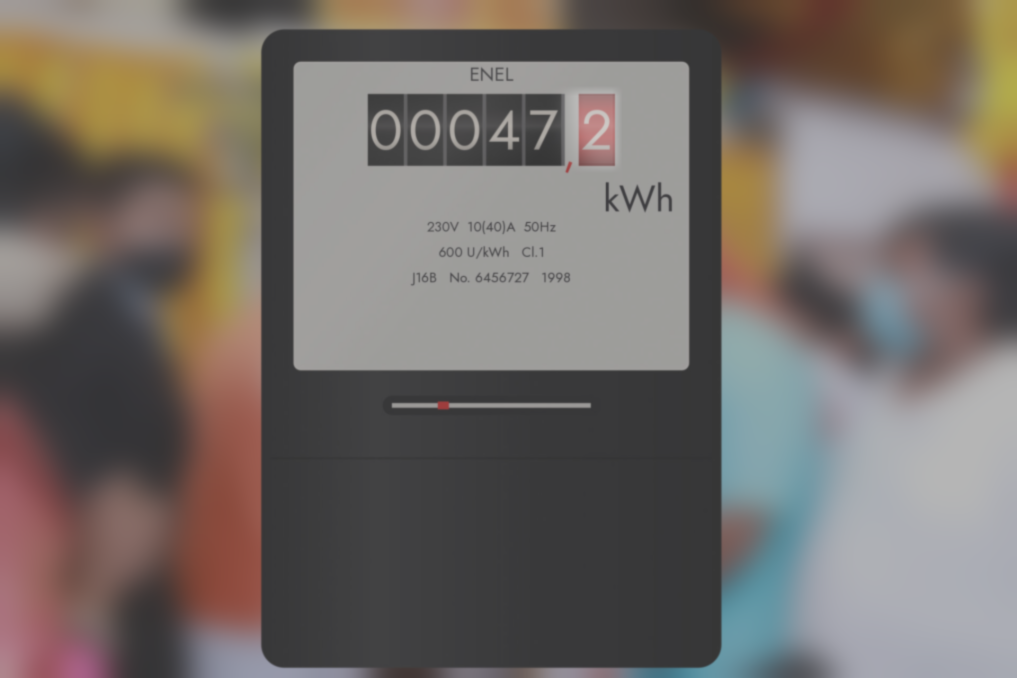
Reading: kWh 47.2
